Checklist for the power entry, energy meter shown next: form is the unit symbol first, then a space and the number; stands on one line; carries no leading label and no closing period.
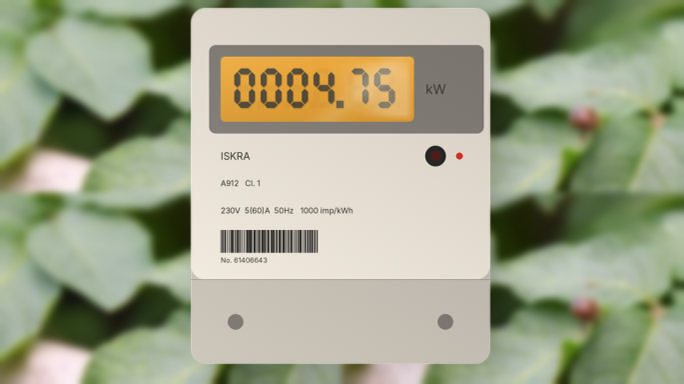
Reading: kW 4.75
